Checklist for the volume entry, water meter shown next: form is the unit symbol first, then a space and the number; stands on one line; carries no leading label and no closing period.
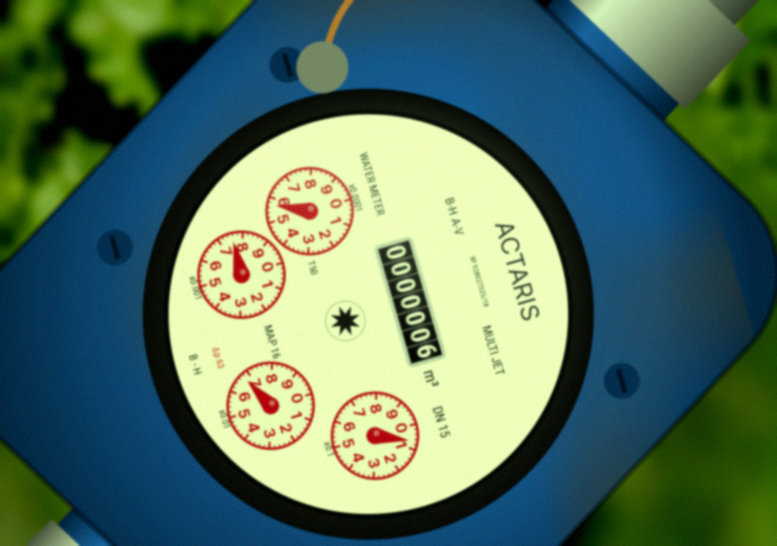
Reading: m³ 6.0675
